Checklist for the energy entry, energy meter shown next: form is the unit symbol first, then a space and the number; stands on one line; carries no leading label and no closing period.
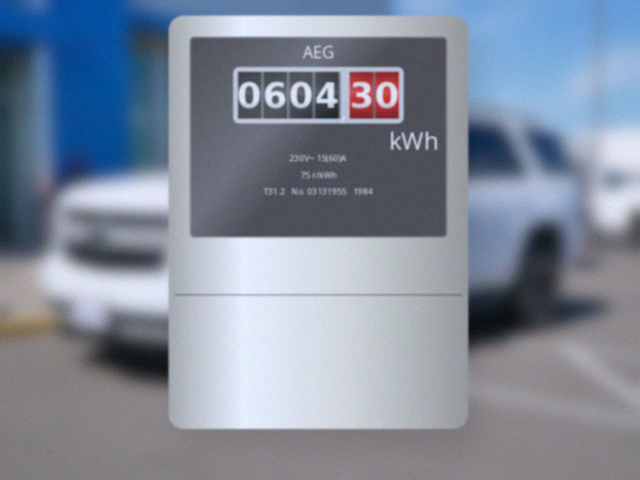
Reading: kWh 604.30
